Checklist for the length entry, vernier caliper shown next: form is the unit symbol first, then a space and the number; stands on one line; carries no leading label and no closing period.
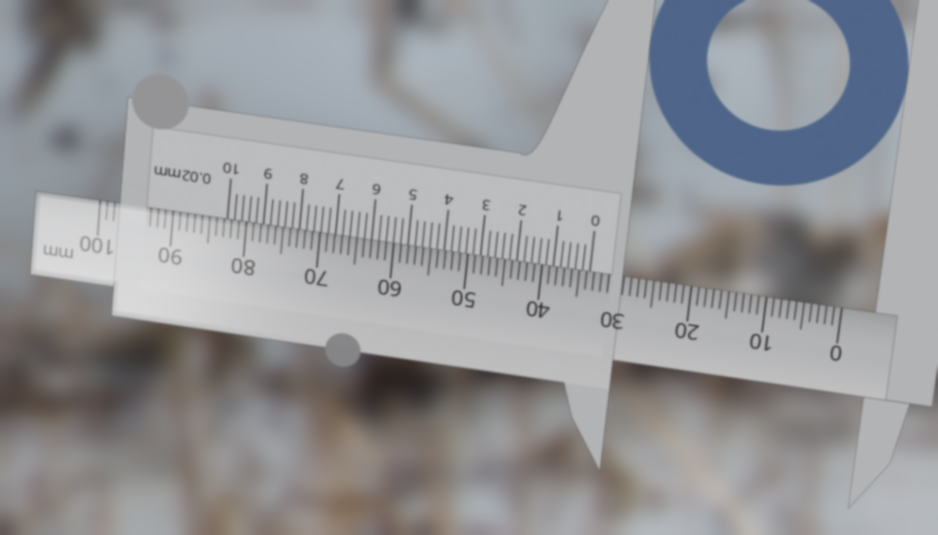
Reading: mm 33.6
